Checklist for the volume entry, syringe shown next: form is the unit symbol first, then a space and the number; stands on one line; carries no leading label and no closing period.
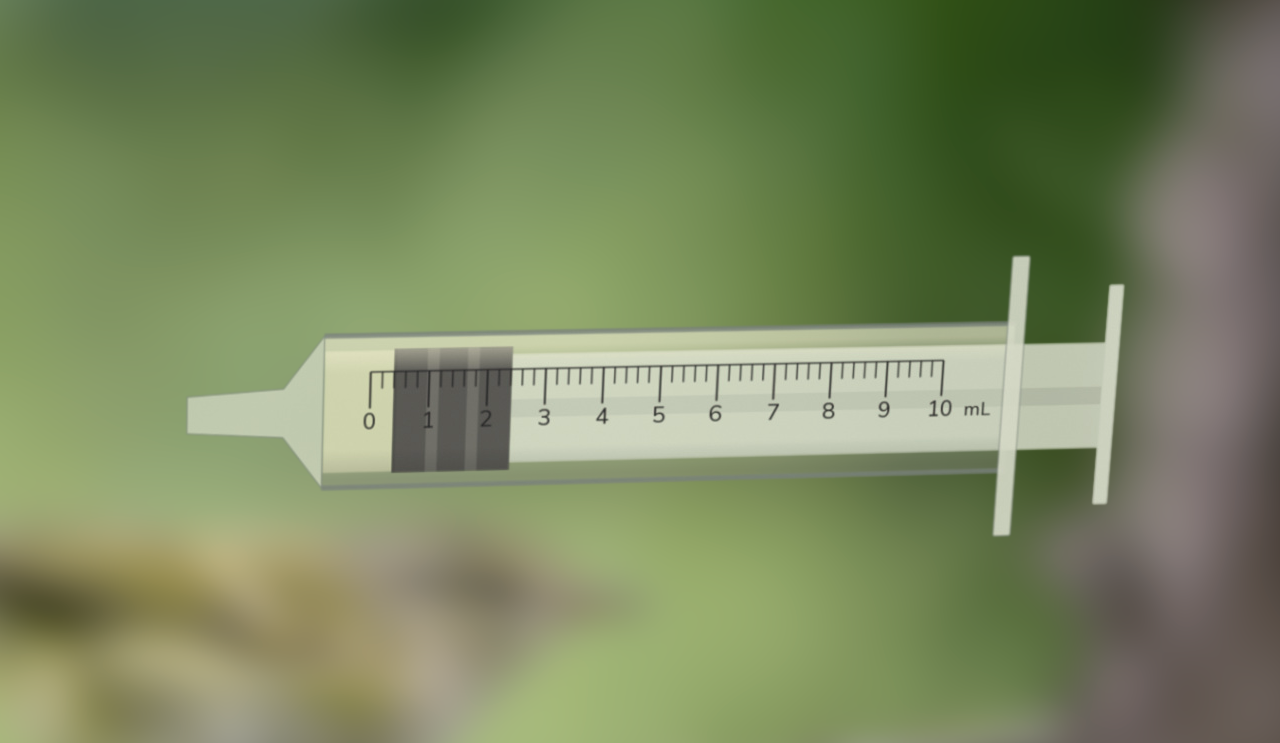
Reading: mL 0.4
